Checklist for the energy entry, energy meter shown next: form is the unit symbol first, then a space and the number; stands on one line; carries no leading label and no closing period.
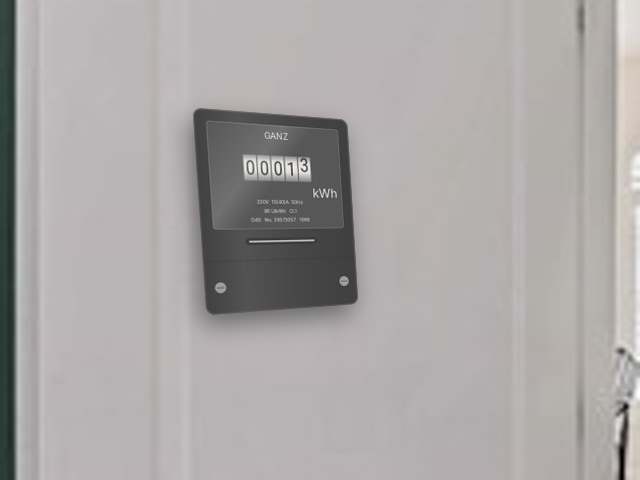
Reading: kWh 13
